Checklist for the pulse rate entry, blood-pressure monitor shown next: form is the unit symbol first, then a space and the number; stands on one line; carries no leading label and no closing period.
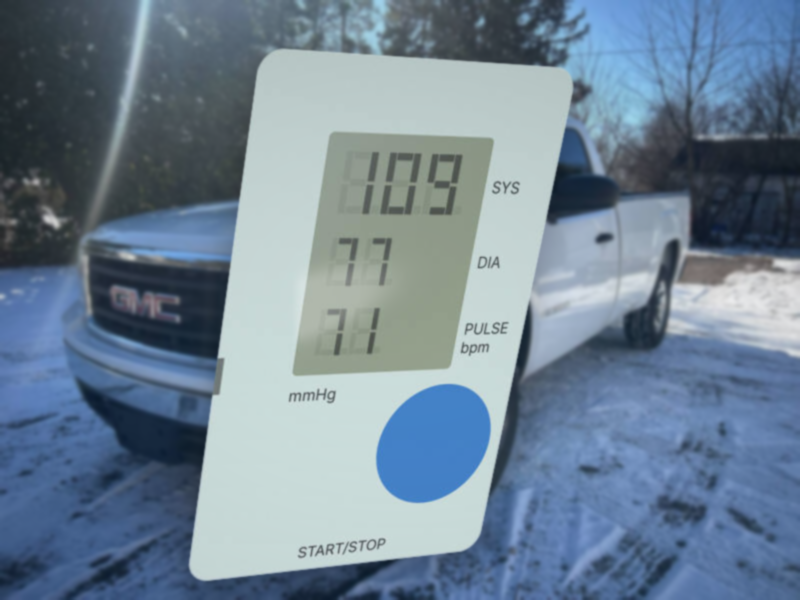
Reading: bpm 71
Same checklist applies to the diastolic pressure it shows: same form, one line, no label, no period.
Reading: mmHg 77
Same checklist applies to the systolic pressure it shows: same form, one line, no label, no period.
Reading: mmHg 109
